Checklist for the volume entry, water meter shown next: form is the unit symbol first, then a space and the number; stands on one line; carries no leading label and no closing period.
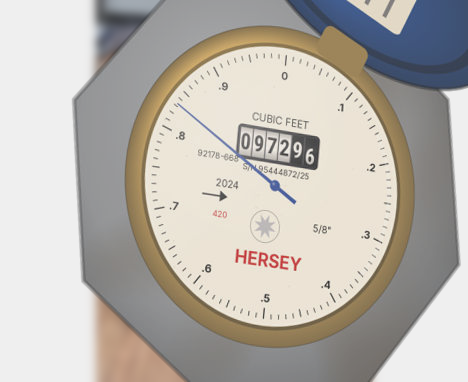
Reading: ft³ 97295.83
